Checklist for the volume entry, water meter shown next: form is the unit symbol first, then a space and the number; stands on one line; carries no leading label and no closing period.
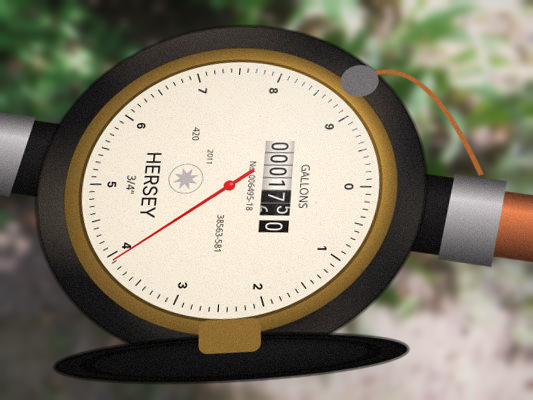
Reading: gal 1753.9
